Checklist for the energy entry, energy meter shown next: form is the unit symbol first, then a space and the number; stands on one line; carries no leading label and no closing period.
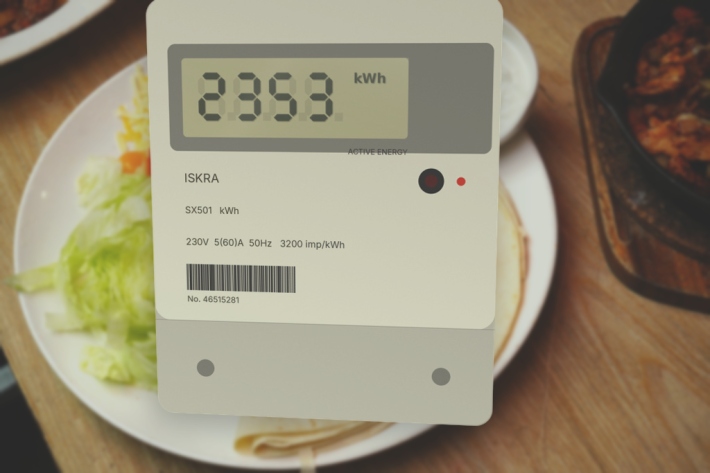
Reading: kWh 2353
